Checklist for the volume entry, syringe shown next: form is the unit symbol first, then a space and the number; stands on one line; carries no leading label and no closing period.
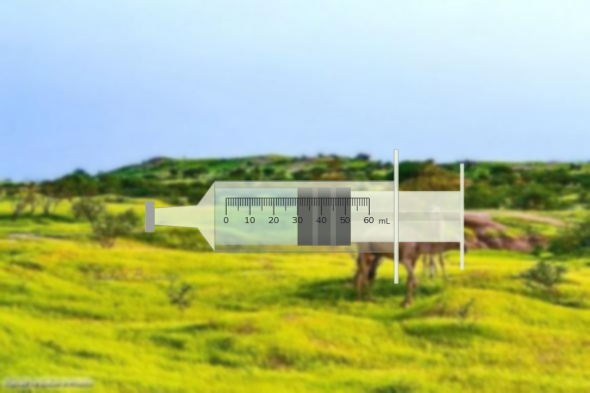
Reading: mL 30
